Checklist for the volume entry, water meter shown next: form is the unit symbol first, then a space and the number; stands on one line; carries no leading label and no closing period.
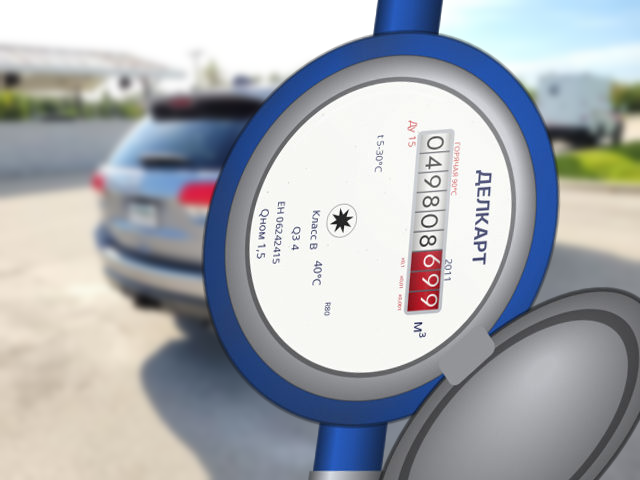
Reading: m³ 49808.699
